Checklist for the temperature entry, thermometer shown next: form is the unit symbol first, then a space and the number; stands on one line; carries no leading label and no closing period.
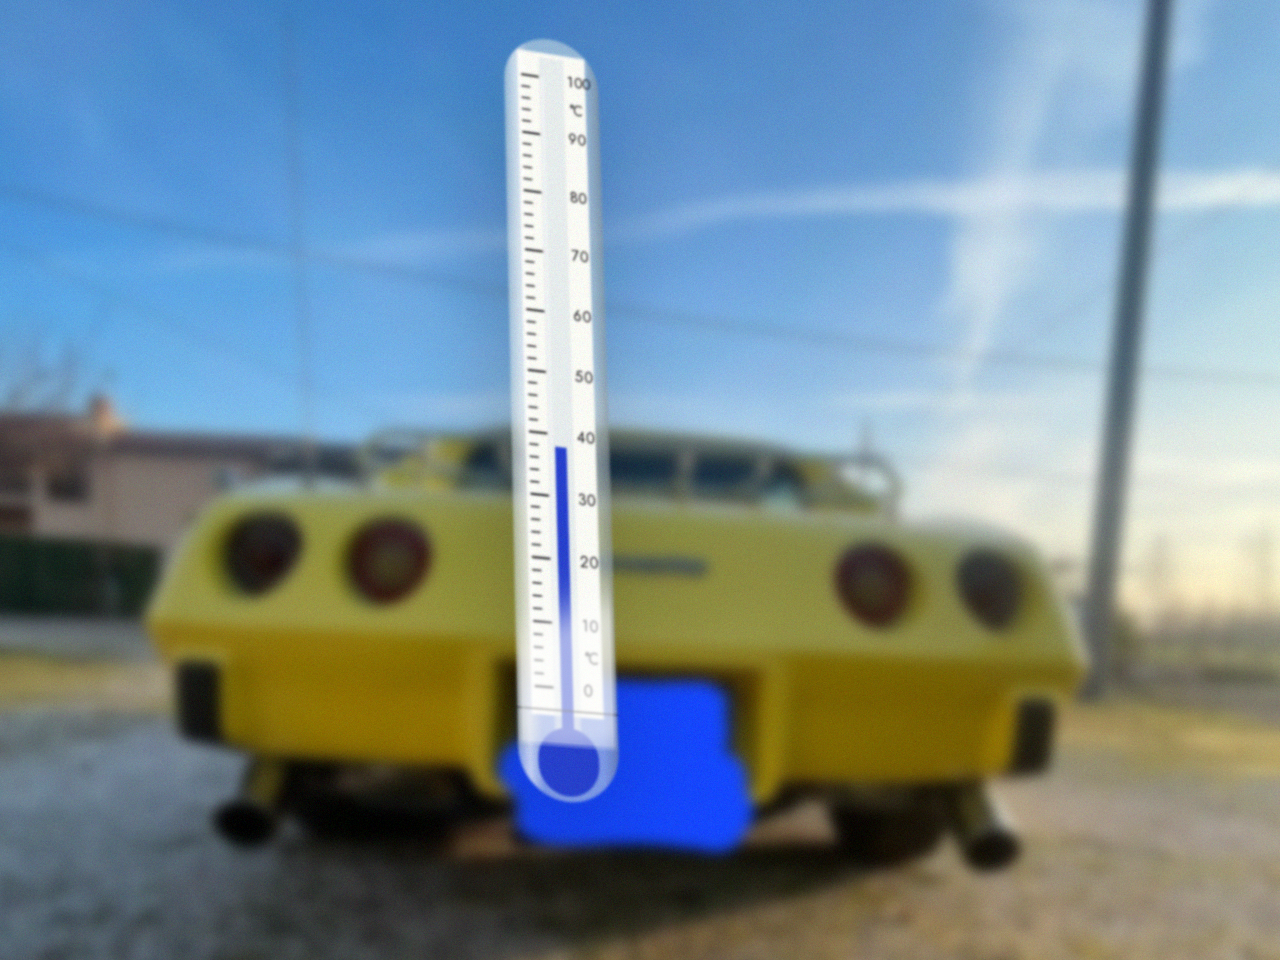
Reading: °C 38
